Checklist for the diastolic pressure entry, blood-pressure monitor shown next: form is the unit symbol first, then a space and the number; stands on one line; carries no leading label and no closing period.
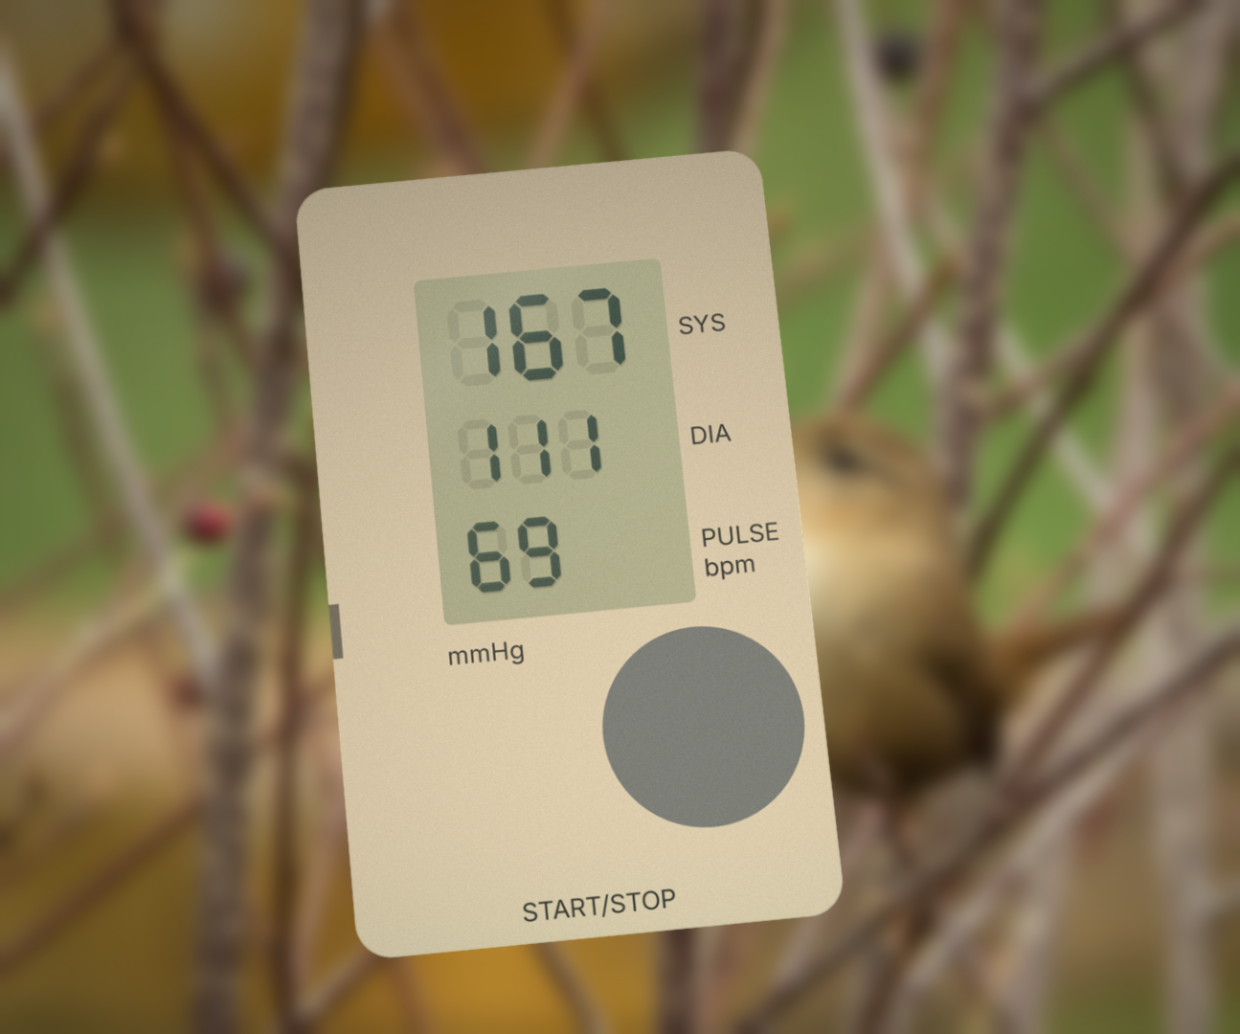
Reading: mmHg 111
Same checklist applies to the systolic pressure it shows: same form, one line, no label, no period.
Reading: mmHg 167
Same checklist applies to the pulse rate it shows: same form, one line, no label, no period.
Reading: bpm 69
